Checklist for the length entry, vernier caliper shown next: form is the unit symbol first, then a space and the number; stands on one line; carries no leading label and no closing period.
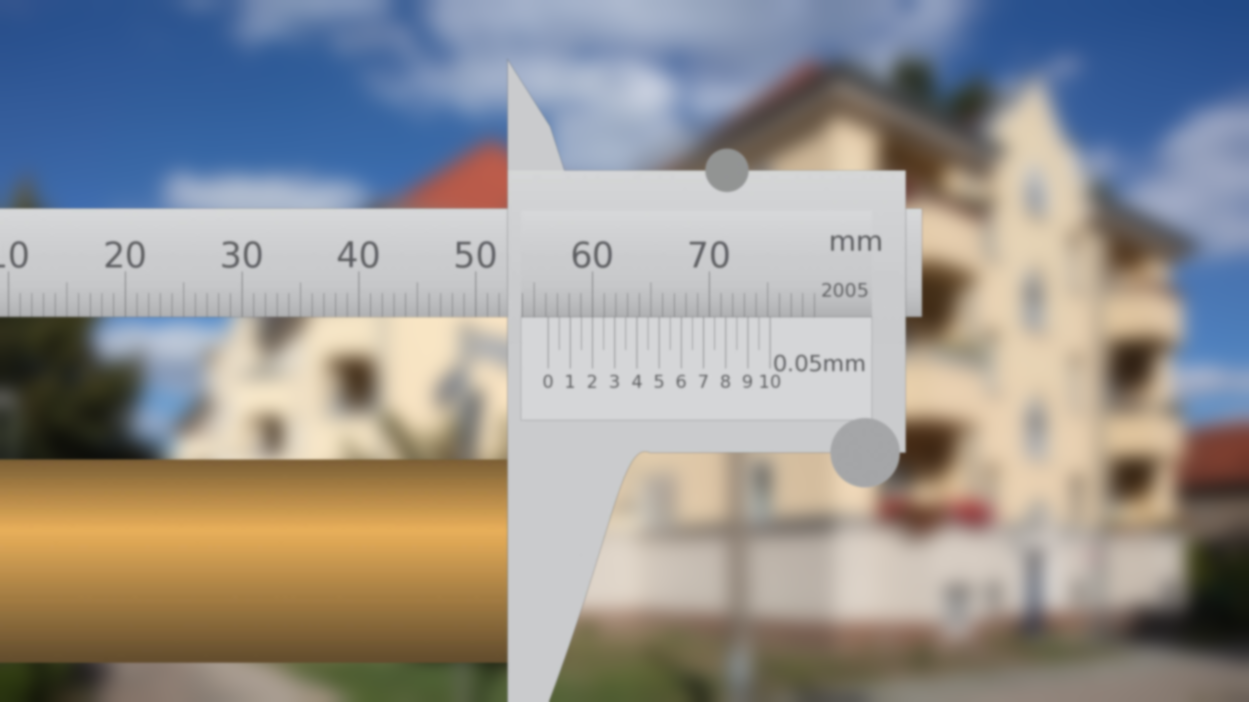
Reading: mm 56.2
